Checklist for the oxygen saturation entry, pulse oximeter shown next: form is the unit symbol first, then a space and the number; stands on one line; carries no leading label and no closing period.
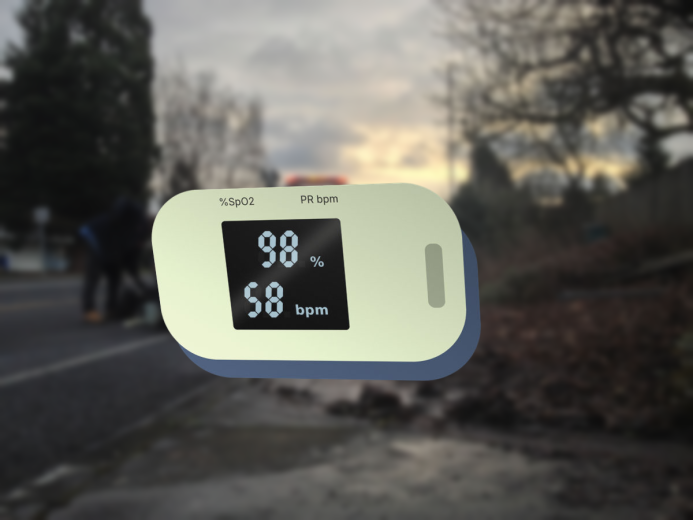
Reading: % 98
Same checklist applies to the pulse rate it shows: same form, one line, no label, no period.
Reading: bpm 58
